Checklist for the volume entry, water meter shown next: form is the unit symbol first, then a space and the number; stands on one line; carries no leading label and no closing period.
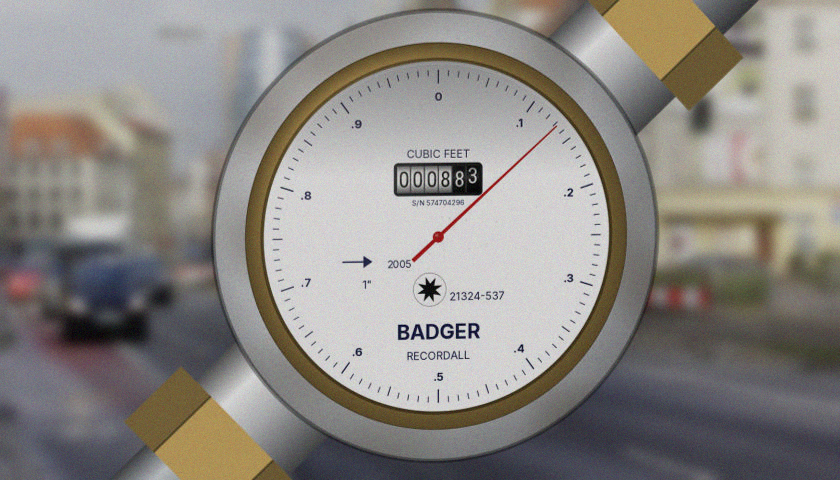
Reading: ft³ 883.13
